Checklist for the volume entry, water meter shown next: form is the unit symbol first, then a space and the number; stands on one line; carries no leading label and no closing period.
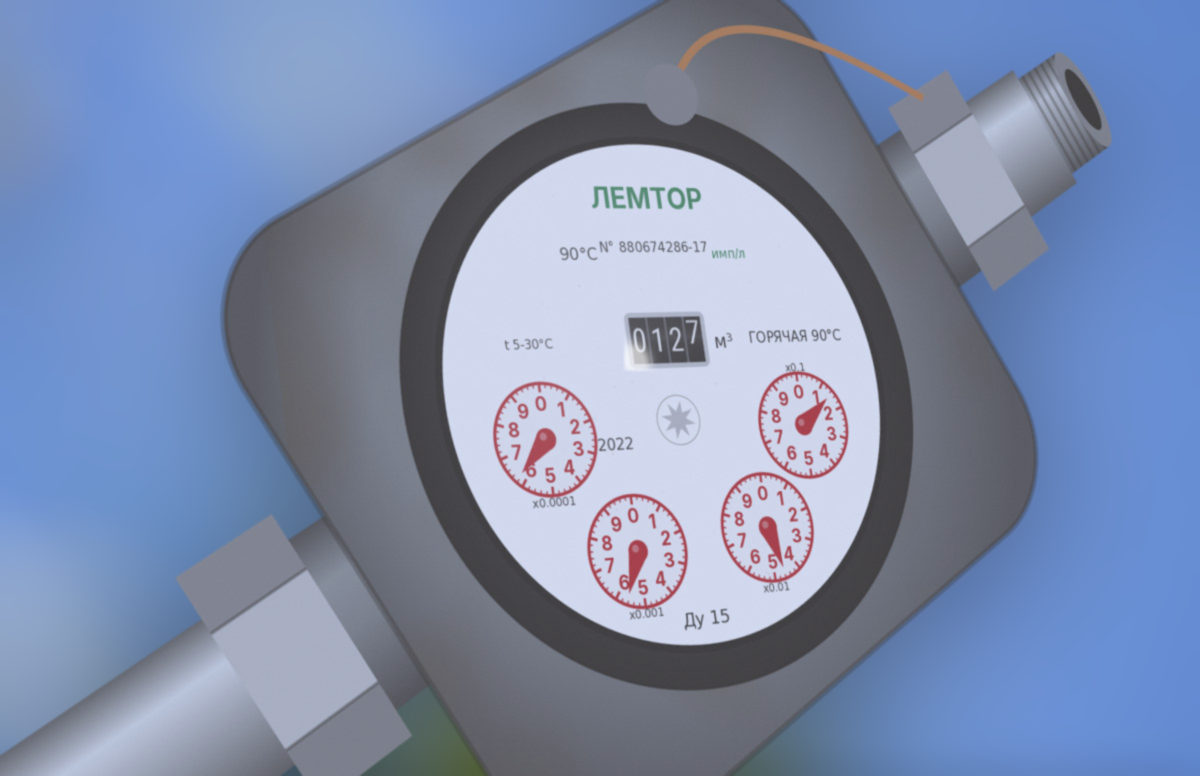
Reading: m³ 127.1456
